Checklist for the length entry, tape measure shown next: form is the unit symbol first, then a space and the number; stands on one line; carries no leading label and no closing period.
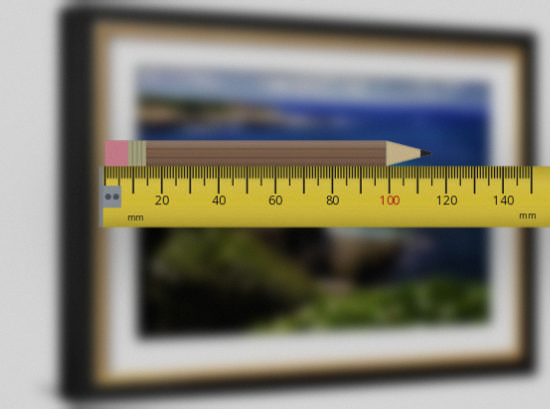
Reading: mm 115
